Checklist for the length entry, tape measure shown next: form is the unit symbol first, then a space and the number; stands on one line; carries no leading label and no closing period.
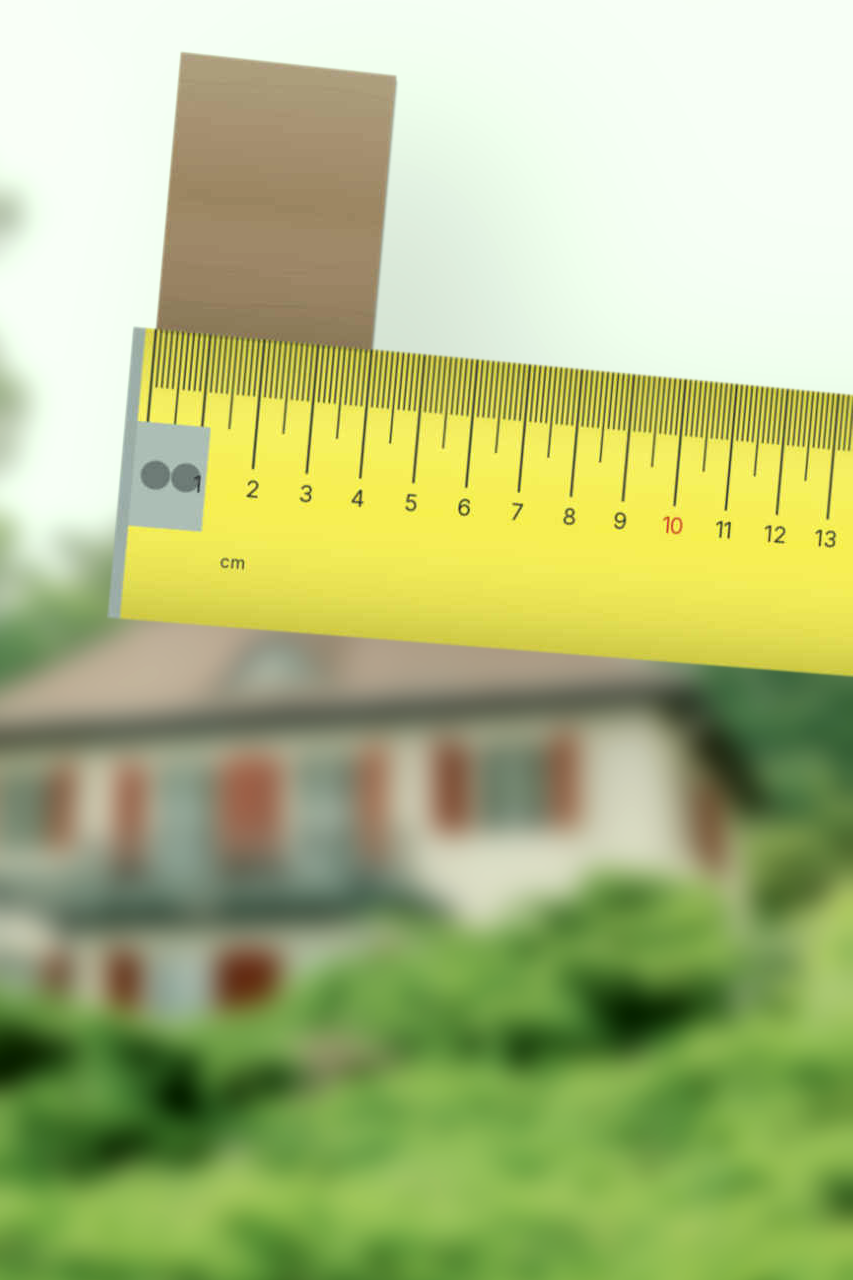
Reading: cm 4
